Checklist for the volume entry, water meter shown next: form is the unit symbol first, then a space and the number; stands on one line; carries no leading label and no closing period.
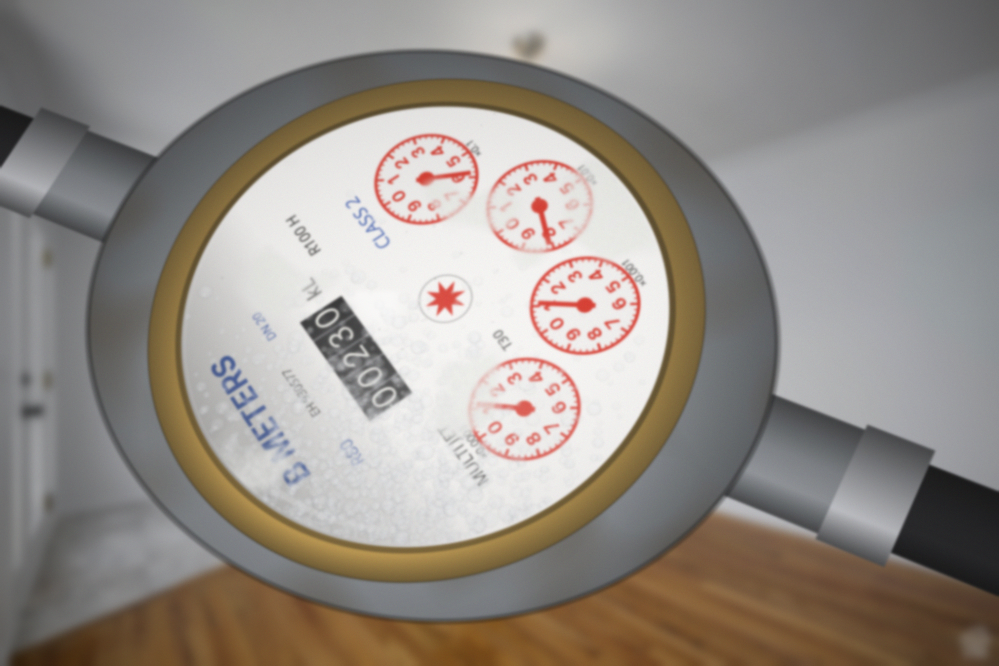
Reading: kL 230.5811
